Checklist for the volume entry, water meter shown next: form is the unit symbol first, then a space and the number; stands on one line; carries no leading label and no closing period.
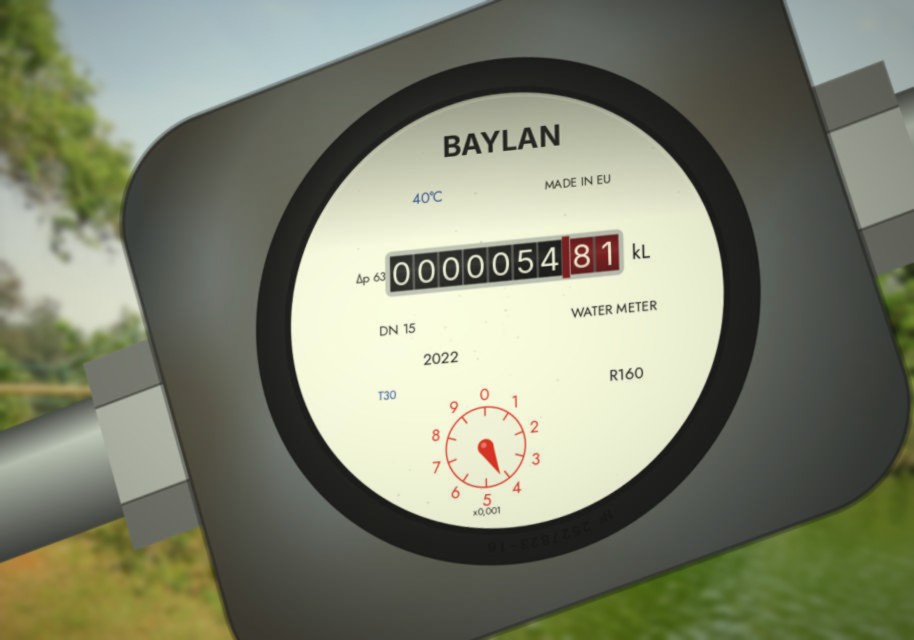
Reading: kL 54.814
